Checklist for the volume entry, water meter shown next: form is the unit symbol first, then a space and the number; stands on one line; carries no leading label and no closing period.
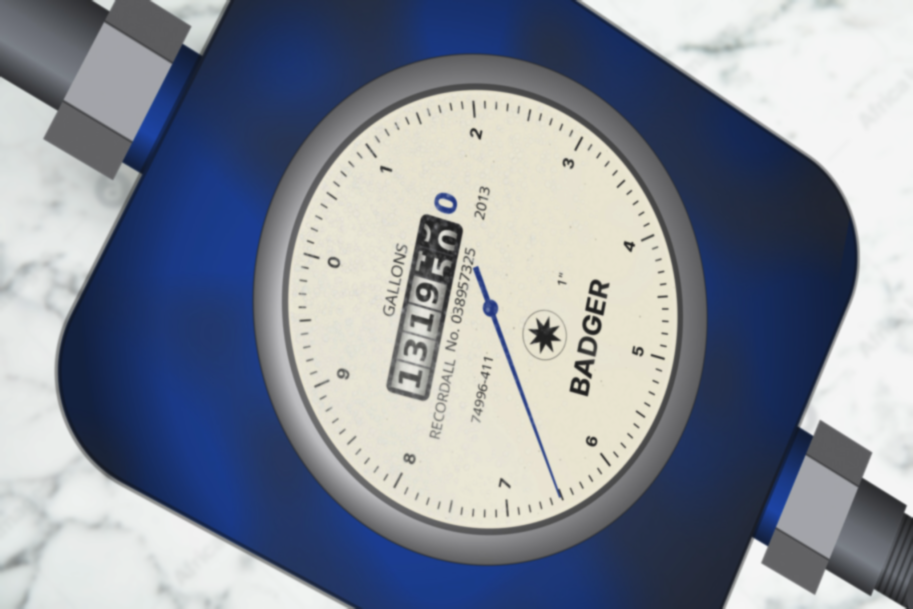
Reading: gal 1319496.5
